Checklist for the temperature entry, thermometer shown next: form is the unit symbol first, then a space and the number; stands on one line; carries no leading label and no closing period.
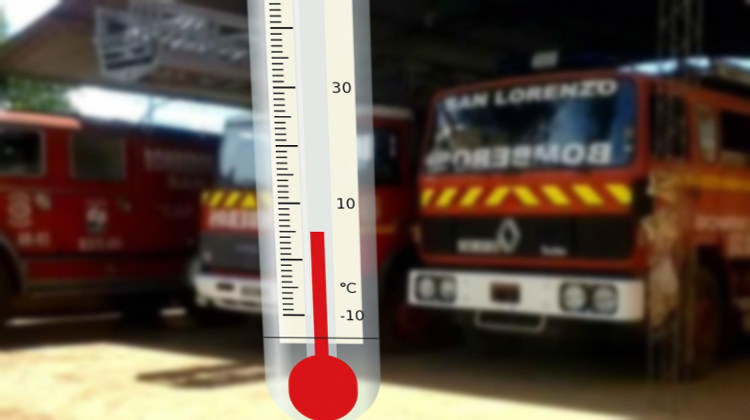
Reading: °C 5
